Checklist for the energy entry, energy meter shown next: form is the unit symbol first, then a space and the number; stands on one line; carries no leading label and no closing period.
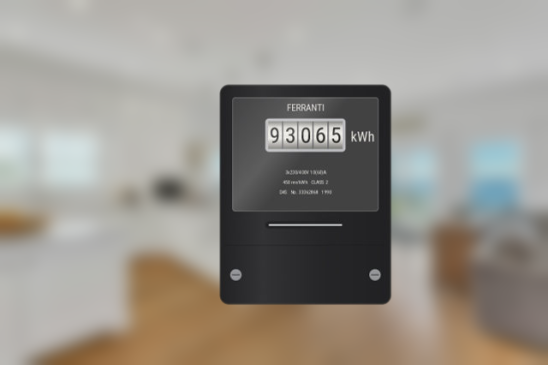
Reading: kWh 93065
